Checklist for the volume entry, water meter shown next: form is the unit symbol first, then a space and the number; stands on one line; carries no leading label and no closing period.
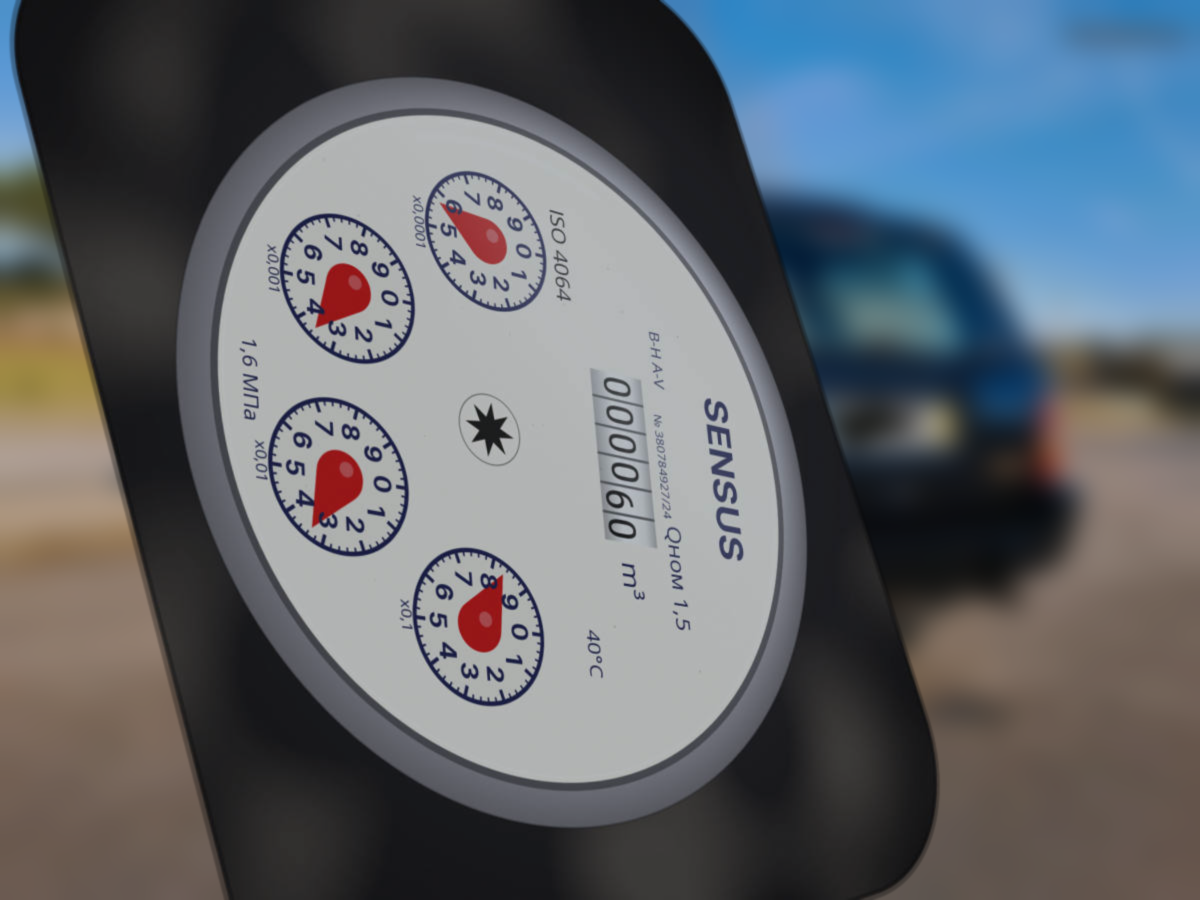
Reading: m³ 59.8335
